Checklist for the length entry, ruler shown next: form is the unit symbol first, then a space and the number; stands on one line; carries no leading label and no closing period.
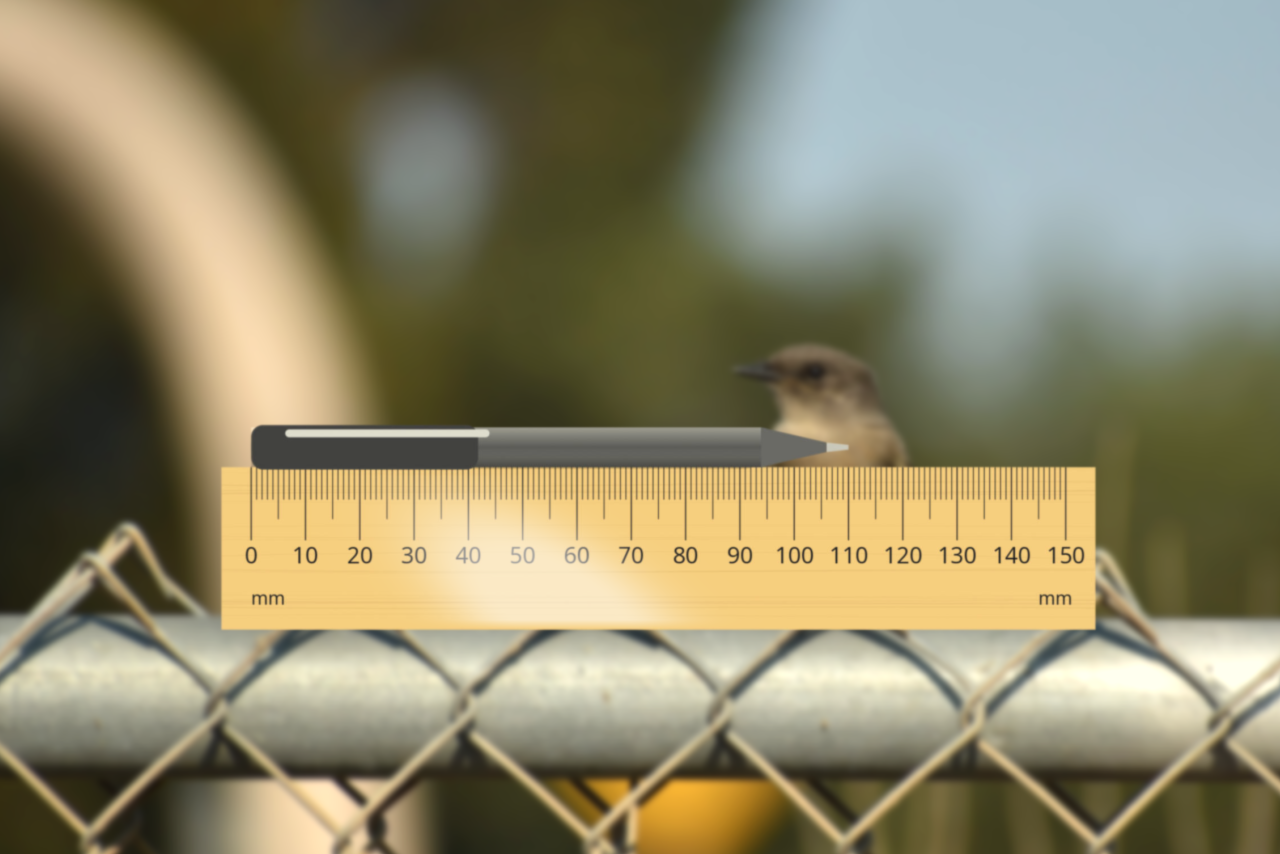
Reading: mm 110
